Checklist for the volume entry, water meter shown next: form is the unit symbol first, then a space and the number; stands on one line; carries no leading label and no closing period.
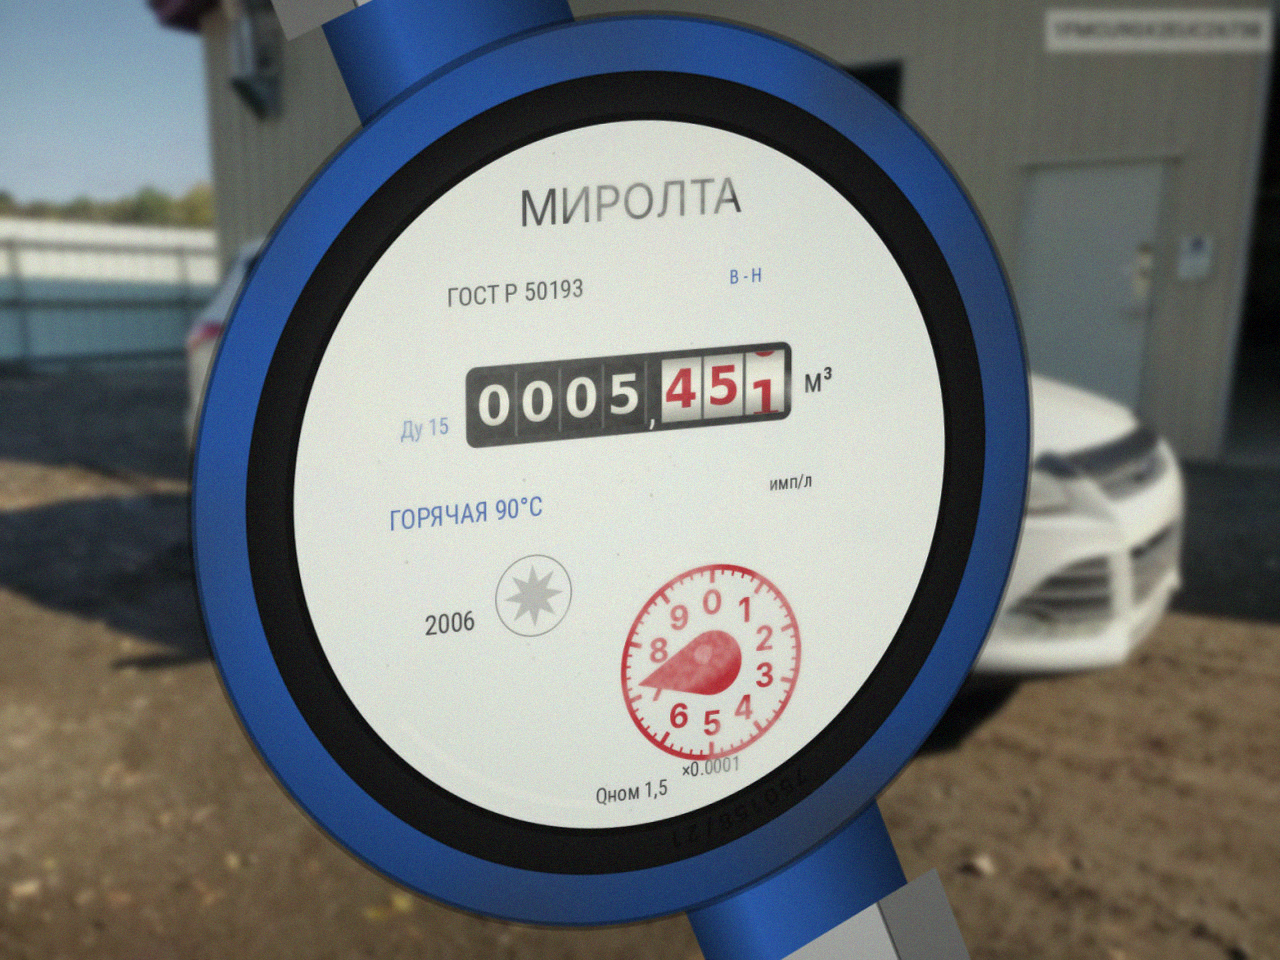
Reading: m³ 5.4507
